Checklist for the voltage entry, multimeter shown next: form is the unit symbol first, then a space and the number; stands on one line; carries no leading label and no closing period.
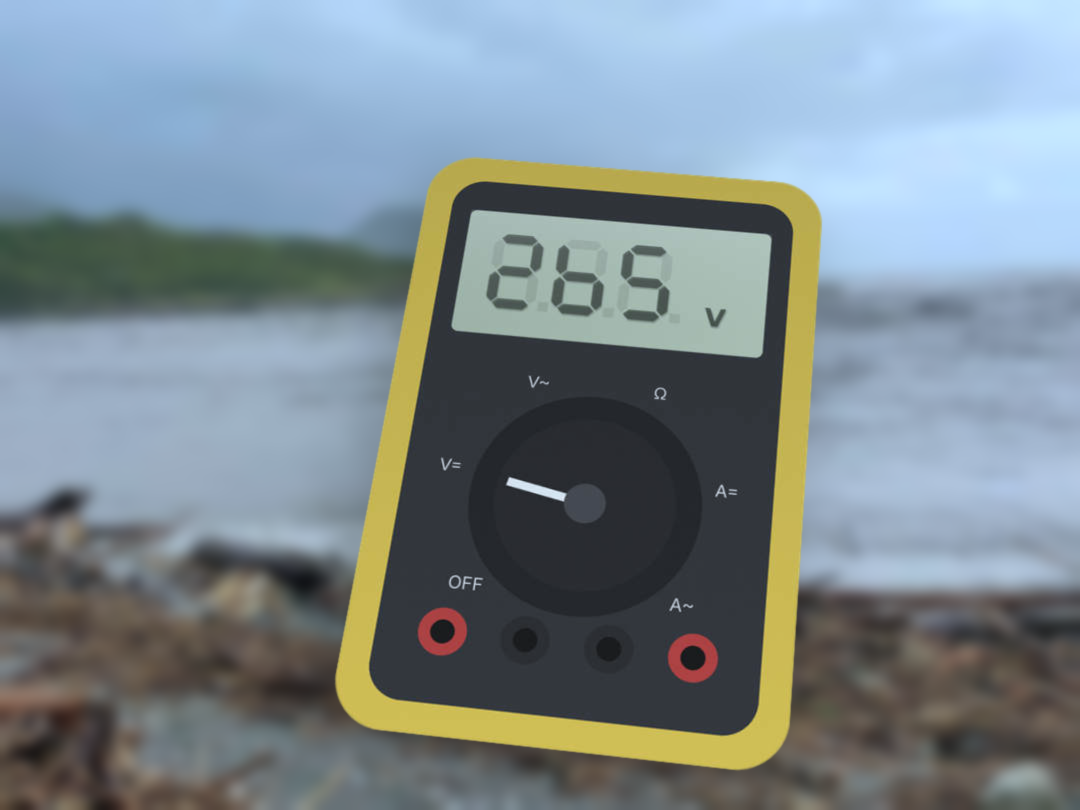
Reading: V 265
